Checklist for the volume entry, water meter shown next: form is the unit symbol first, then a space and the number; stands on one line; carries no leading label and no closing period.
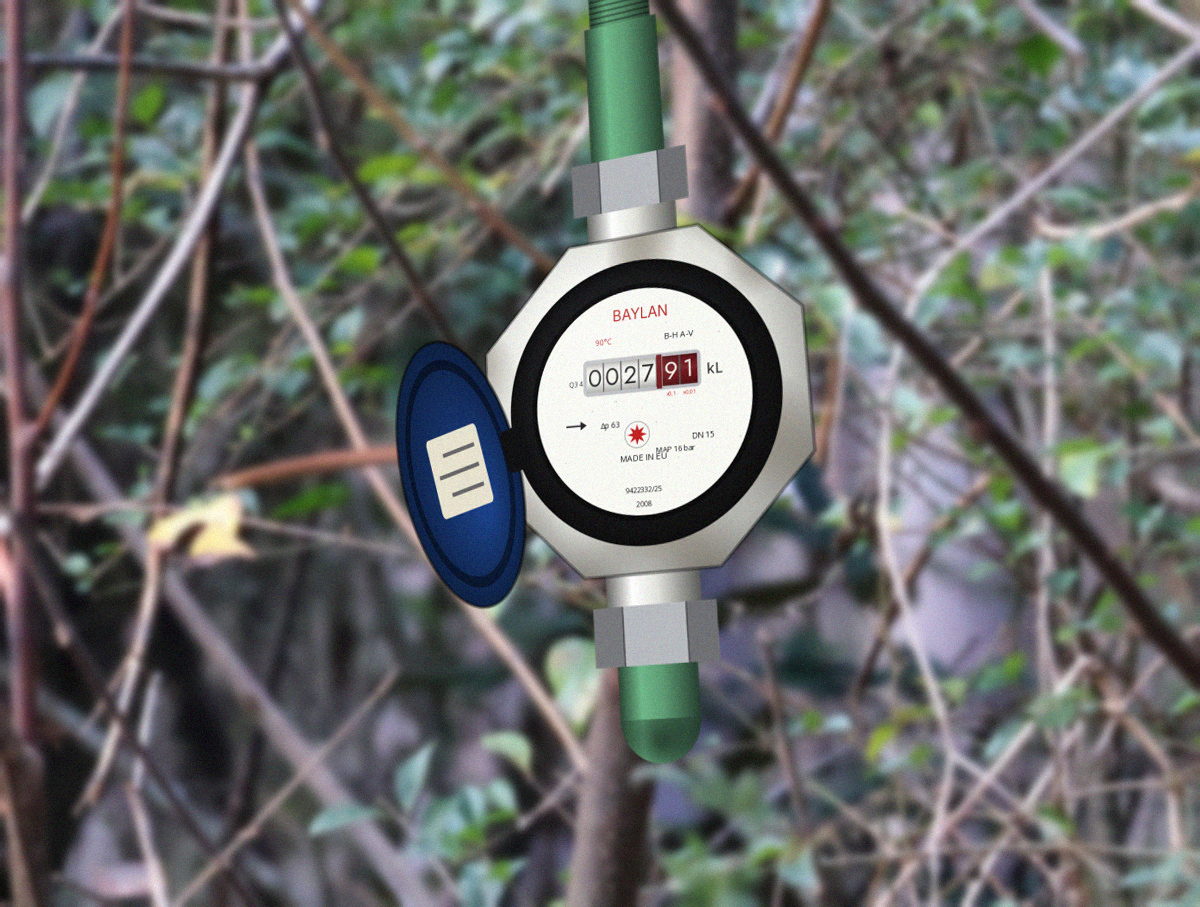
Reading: kL 27.91
